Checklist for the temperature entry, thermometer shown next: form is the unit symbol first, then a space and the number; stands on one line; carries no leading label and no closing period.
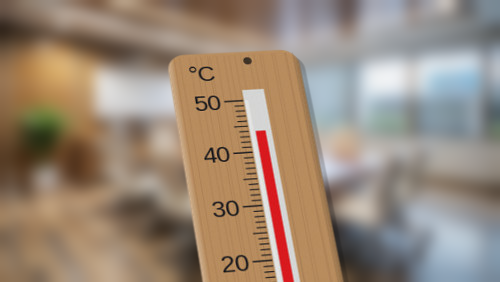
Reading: °C 44
